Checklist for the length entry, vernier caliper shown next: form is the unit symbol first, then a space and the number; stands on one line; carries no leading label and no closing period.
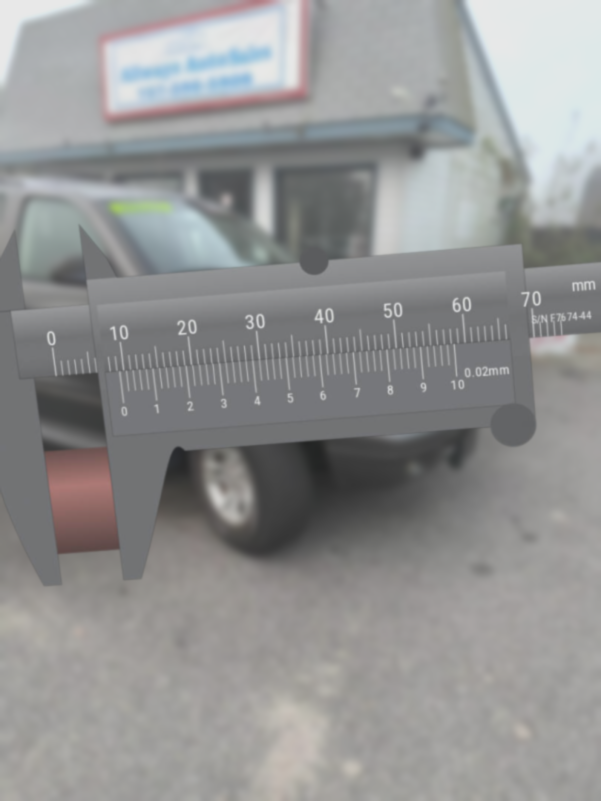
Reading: mm 9.4
